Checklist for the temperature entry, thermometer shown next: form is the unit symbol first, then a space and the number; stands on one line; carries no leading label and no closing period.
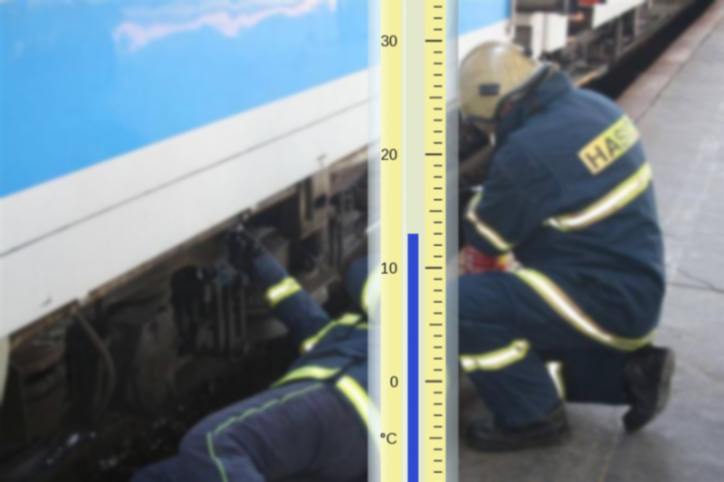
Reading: °C 13
